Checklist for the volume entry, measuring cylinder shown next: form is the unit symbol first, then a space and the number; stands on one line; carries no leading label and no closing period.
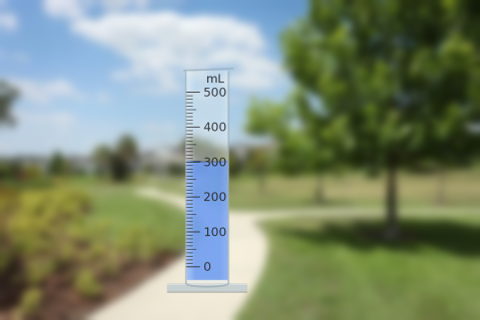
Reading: mL 300
